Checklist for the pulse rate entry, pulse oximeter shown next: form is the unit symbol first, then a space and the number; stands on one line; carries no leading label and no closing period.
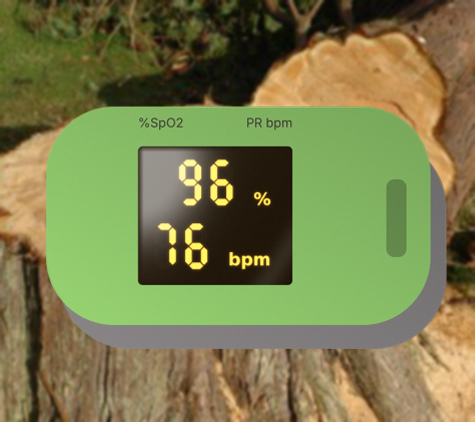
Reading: bpm 76
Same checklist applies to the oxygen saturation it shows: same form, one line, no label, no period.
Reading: % 96
